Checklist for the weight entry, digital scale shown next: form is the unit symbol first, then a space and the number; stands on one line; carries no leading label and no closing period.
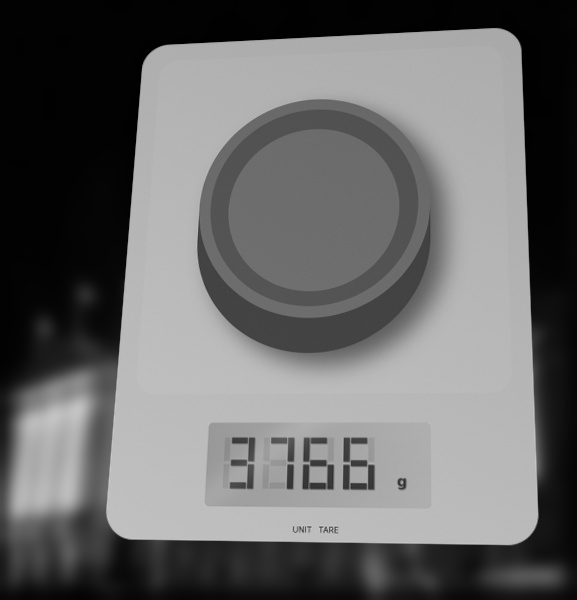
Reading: g 3766
